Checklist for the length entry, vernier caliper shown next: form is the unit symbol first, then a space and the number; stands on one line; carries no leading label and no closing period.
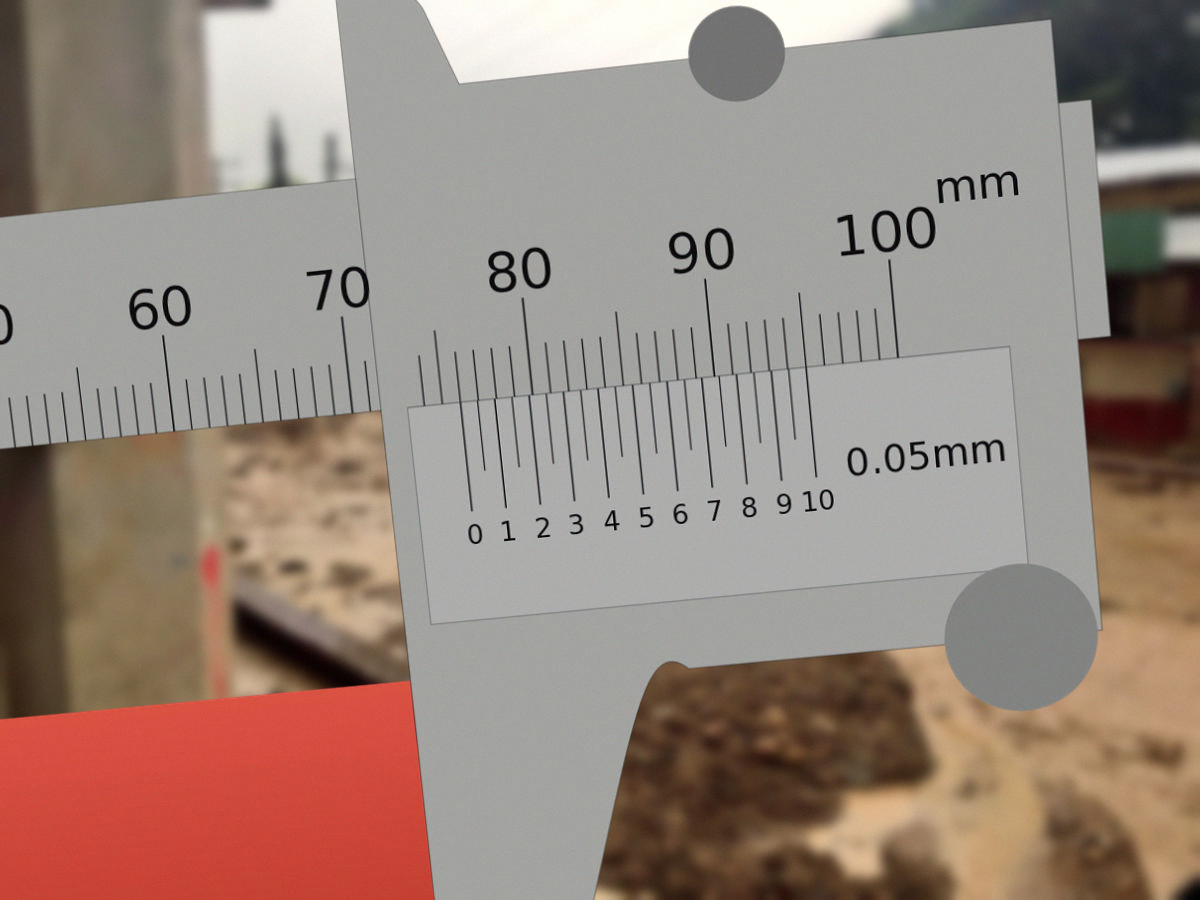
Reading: mm 76.0
